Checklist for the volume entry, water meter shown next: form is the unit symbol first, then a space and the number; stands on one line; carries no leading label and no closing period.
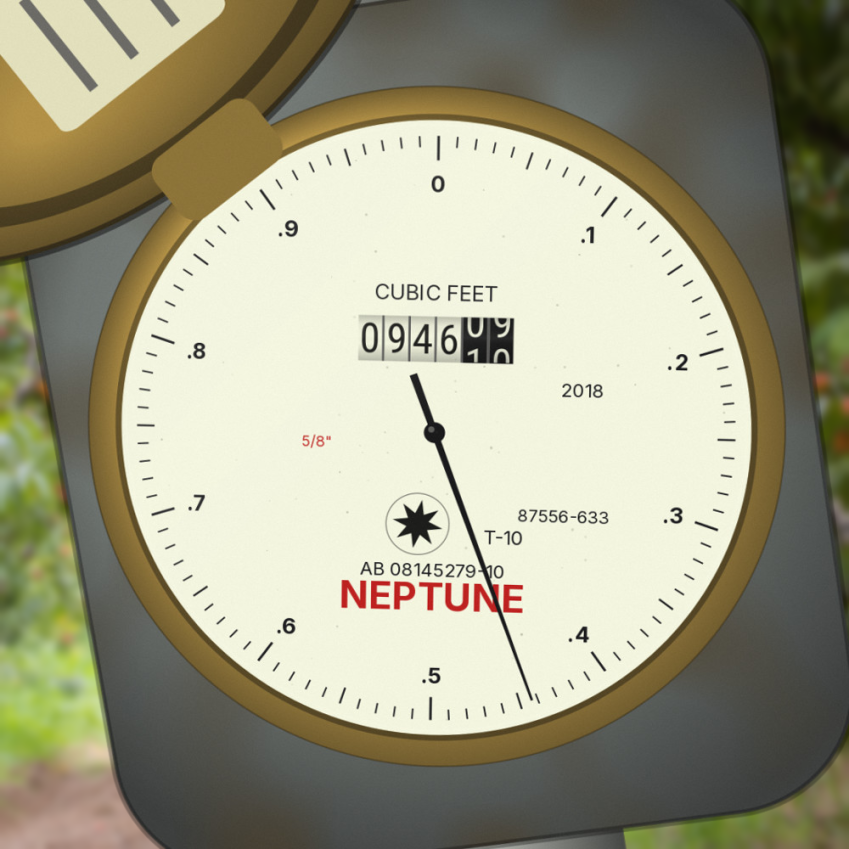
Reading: ft³ 94609.44
